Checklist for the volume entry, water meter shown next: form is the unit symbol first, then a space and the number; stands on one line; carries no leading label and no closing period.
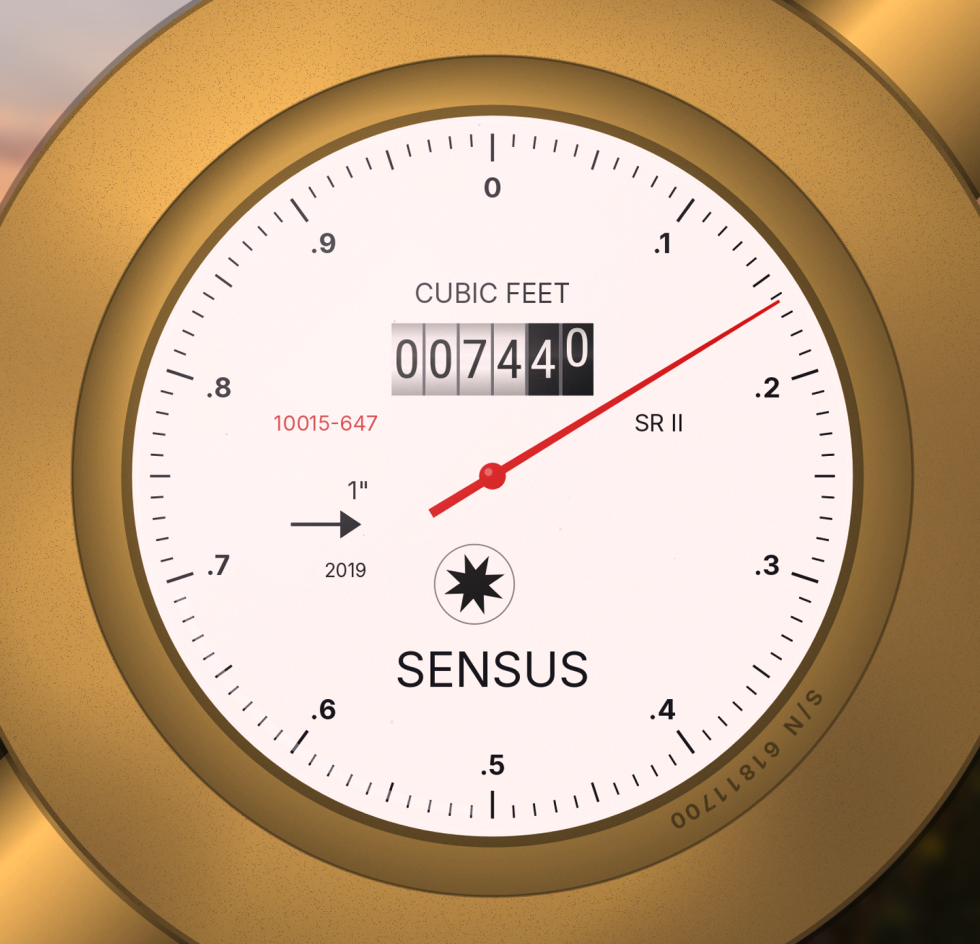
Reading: ft³ 7440.16
